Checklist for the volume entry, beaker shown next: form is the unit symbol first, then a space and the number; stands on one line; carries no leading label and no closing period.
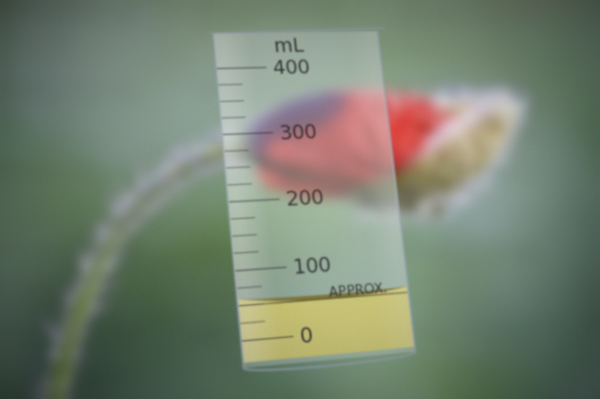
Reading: mL 50
